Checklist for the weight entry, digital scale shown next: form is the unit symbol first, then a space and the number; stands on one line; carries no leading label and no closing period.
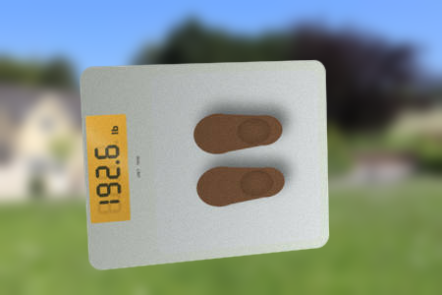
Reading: lb 192.6
